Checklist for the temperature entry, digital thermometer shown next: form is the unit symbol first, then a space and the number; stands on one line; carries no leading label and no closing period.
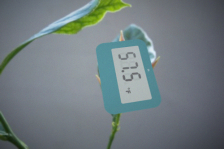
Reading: °F 57.5
